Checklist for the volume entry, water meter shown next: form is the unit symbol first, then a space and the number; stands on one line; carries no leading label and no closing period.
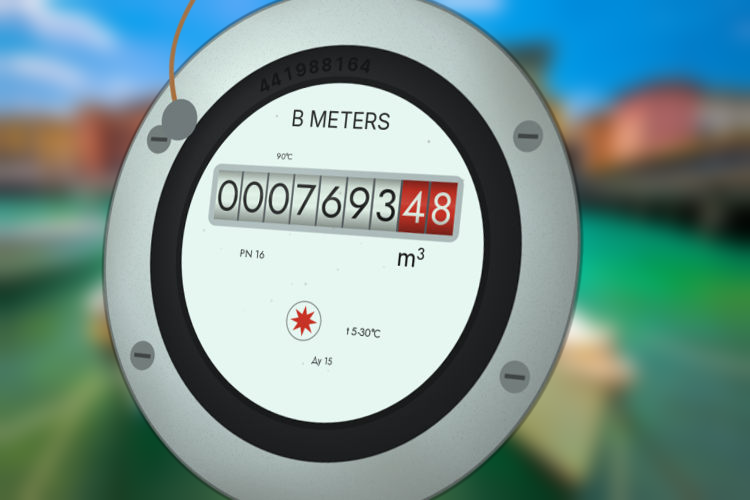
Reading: m³ 7693.48
